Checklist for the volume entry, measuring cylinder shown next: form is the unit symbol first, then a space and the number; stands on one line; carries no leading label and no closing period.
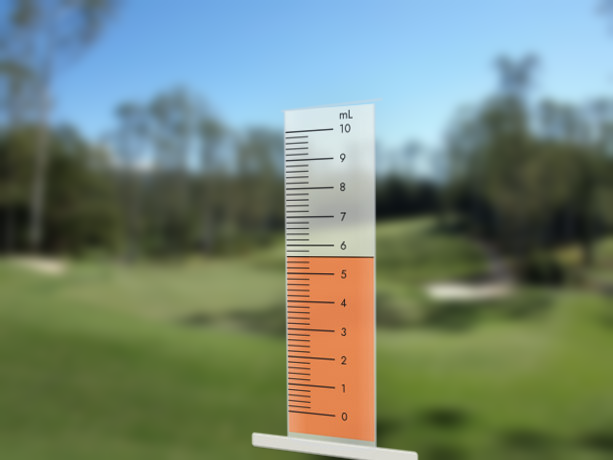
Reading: mL 5.6
